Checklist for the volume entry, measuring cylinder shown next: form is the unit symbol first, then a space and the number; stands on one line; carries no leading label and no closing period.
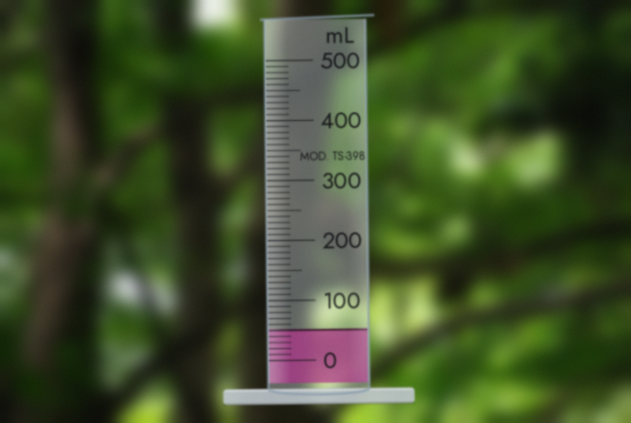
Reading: mL 50
